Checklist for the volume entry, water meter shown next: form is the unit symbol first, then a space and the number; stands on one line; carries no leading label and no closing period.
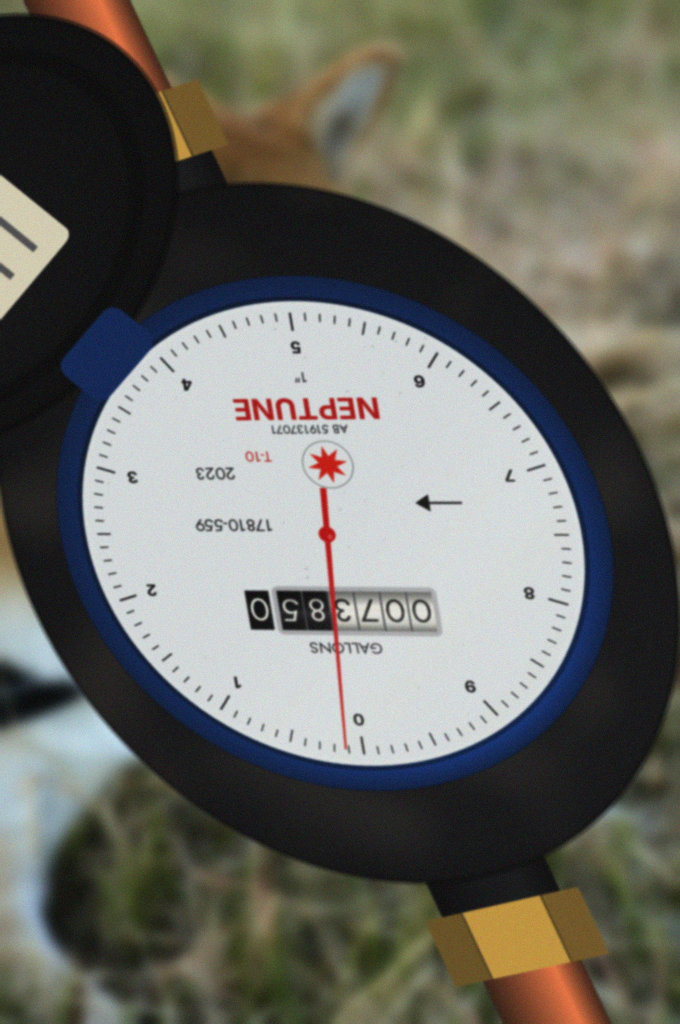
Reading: gal 73850.1
